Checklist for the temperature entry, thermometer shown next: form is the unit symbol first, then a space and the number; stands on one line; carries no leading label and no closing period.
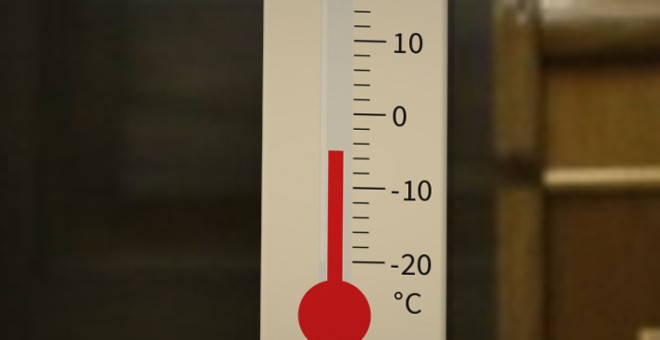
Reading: °C -5
